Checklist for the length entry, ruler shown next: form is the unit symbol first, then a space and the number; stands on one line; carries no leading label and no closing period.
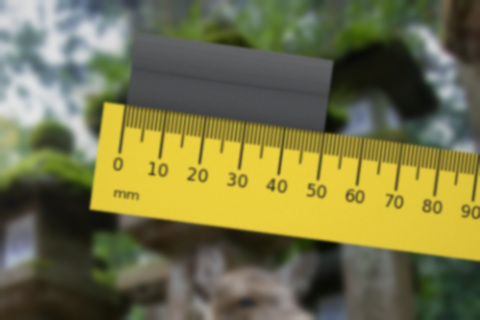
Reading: mm 50
